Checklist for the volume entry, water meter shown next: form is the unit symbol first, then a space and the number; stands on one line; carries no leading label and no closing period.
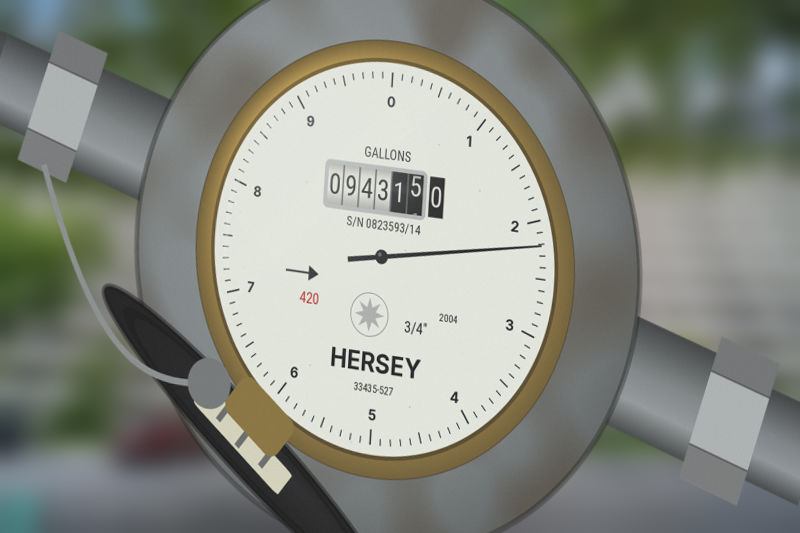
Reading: gal 943152.2
